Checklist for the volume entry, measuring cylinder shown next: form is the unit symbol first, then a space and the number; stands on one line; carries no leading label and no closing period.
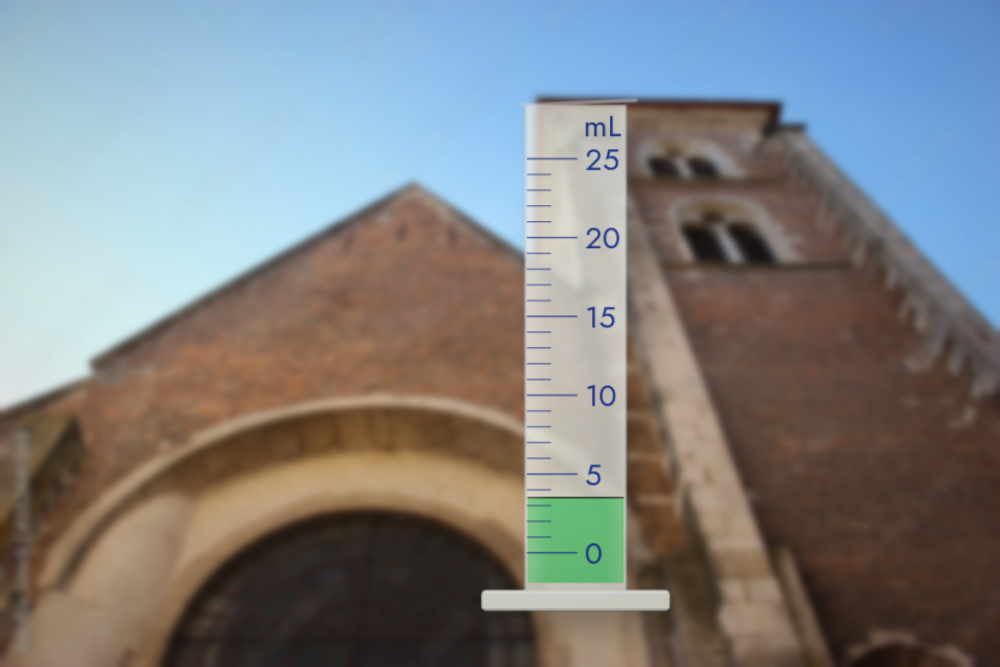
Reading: mL 3.5
